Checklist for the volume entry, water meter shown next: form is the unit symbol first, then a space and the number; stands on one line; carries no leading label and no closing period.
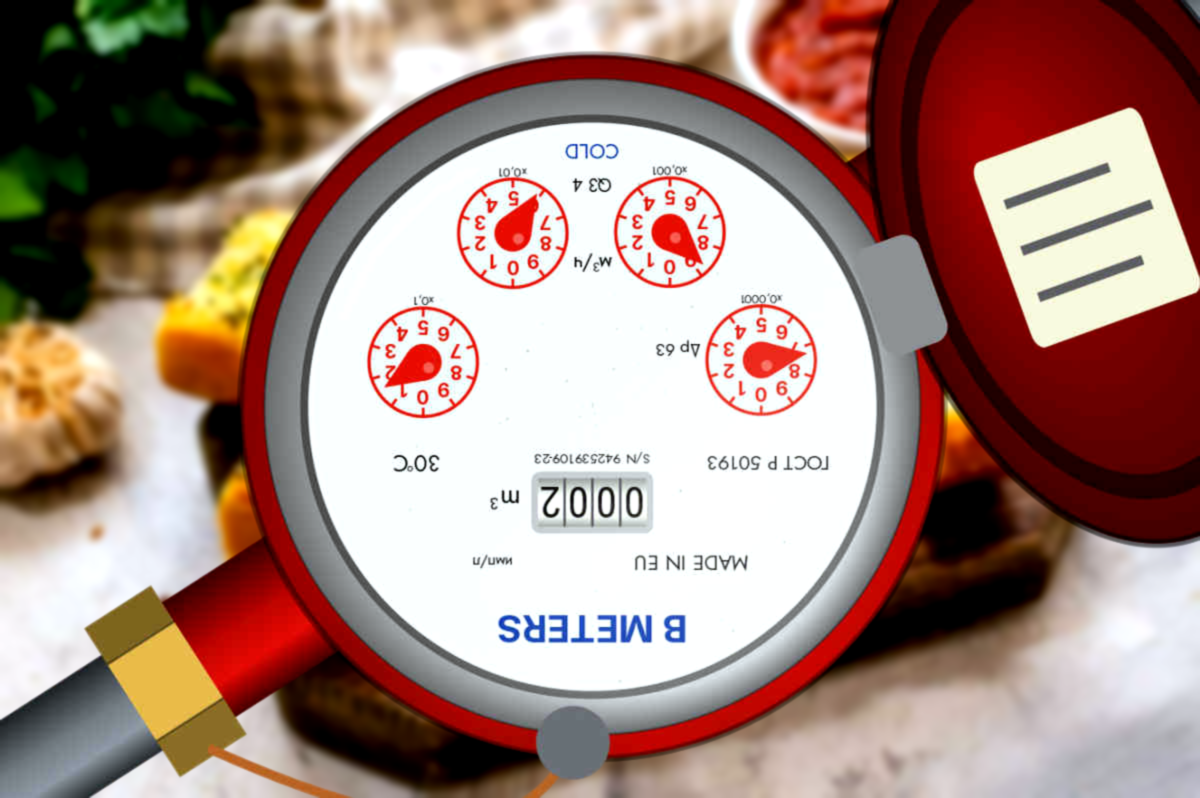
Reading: m³ 2.1587
